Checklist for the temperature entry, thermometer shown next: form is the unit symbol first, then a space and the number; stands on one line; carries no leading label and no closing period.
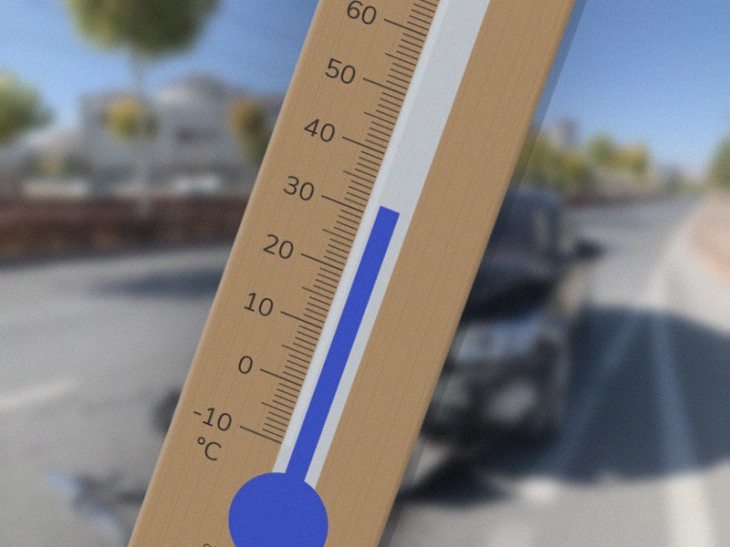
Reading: °C 32
